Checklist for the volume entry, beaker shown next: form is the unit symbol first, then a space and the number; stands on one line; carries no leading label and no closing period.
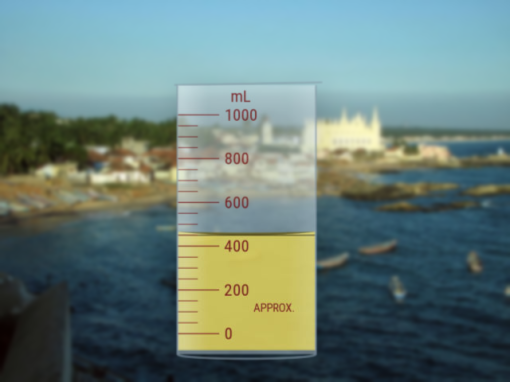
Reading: mL 450
